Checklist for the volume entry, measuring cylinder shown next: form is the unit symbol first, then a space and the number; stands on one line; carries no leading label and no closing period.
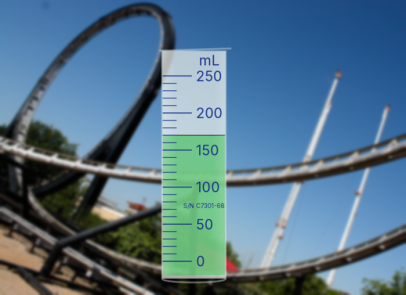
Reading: mL 170
